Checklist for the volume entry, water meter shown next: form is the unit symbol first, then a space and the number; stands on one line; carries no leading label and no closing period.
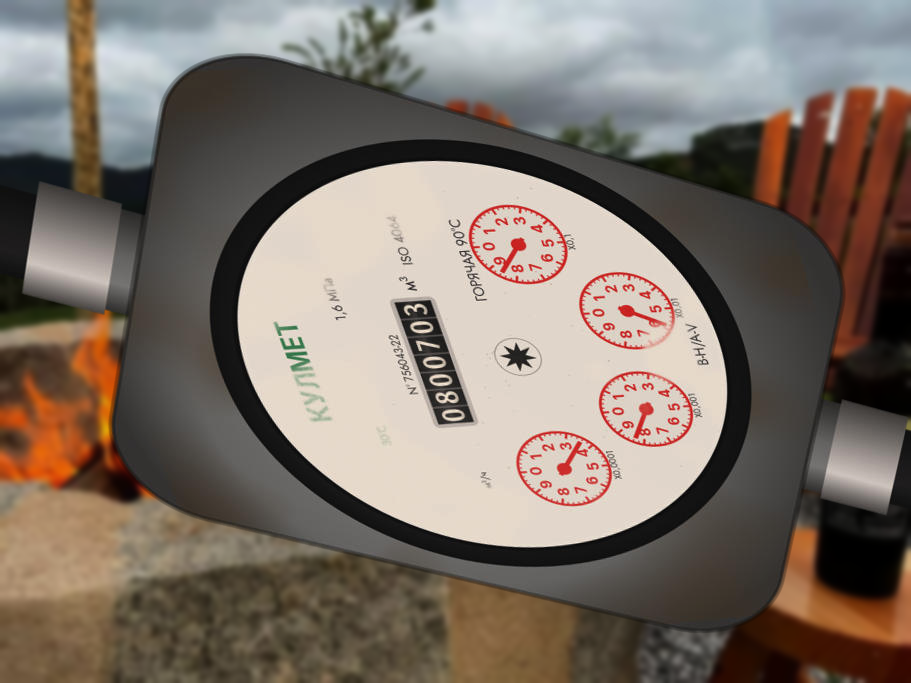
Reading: m³ 800703.8583
